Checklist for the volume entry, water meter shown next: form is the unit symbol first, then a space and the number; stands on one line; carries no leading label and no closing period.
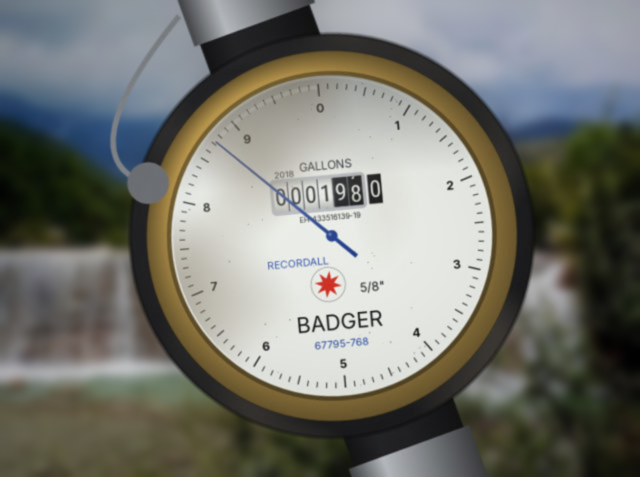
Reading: gal 1978.7
